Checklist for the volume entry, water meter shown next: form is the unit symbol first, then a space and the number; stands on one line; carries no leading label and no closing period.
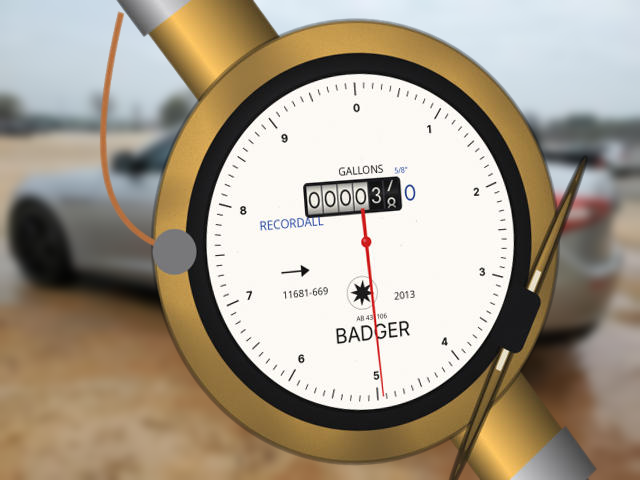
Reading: gal 374.9
